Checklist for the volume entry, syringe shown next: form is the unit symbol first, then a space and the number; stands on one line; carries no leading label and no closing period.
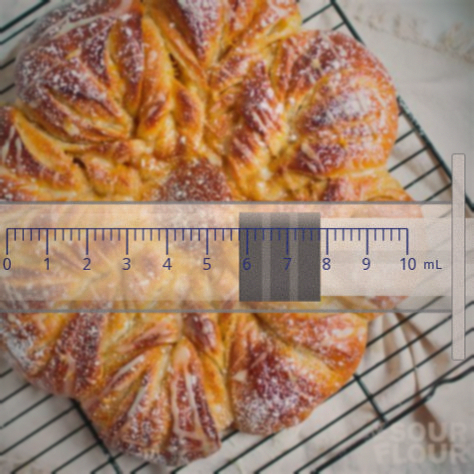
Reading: mL 5.8
